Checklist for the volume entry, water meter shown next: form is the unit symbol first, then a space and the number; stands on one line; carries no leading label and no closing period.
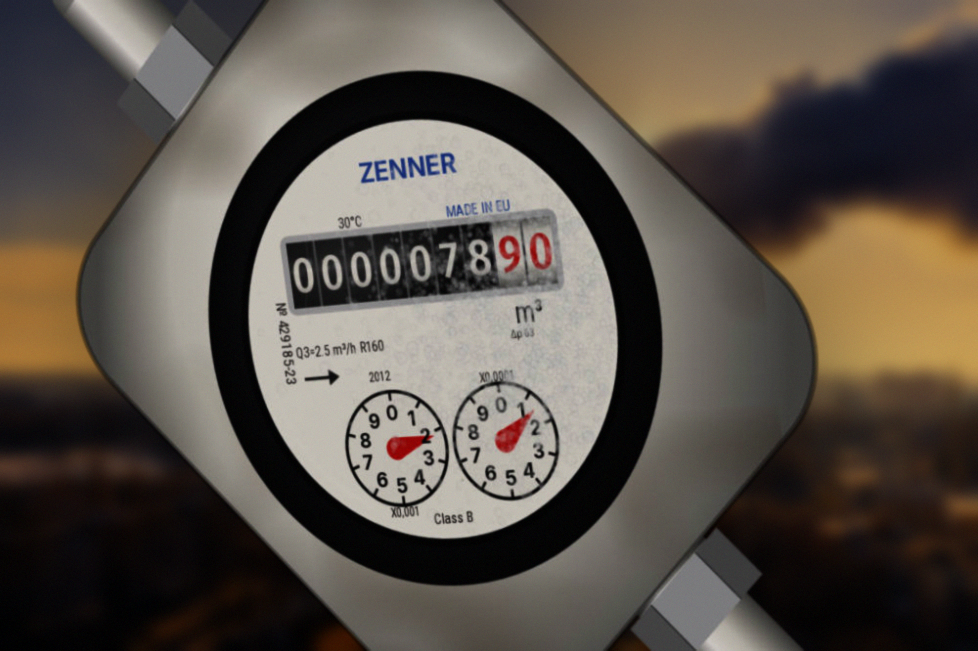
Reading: m³ 78.9021
